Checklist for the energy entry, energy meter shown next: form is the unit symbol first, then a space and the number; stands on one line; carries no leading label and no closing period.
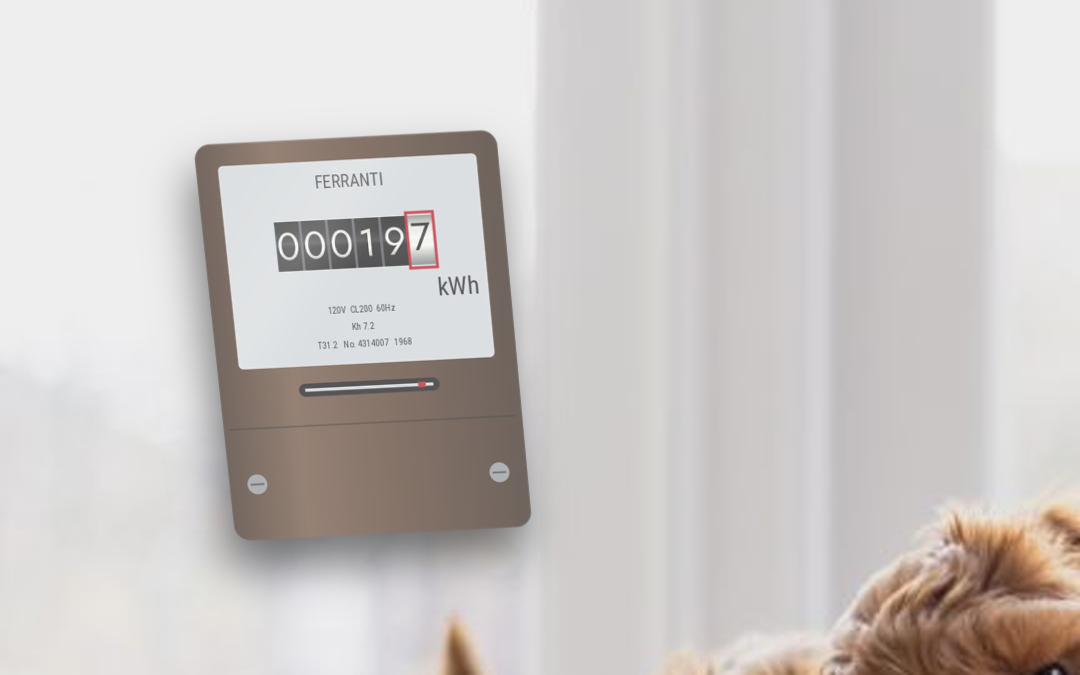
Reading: kWh 19.7
